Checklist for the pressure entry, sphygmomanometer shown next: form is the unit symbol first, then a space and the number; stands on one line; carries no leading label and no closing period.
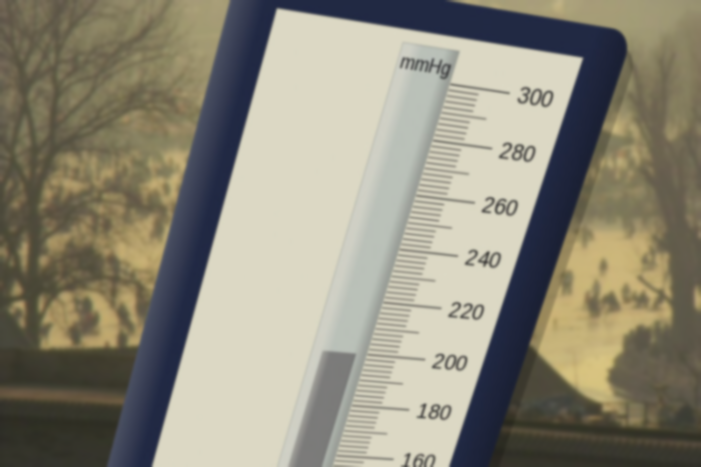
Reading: mmHg 200
